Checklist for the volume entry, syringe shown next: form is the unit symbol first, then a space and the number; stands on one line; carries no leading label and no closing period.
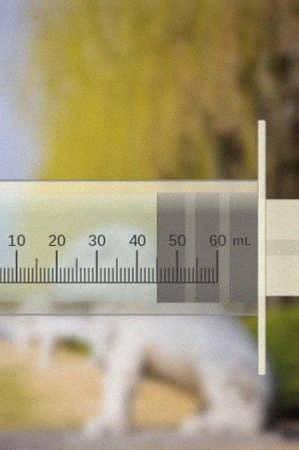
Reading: mL 45
